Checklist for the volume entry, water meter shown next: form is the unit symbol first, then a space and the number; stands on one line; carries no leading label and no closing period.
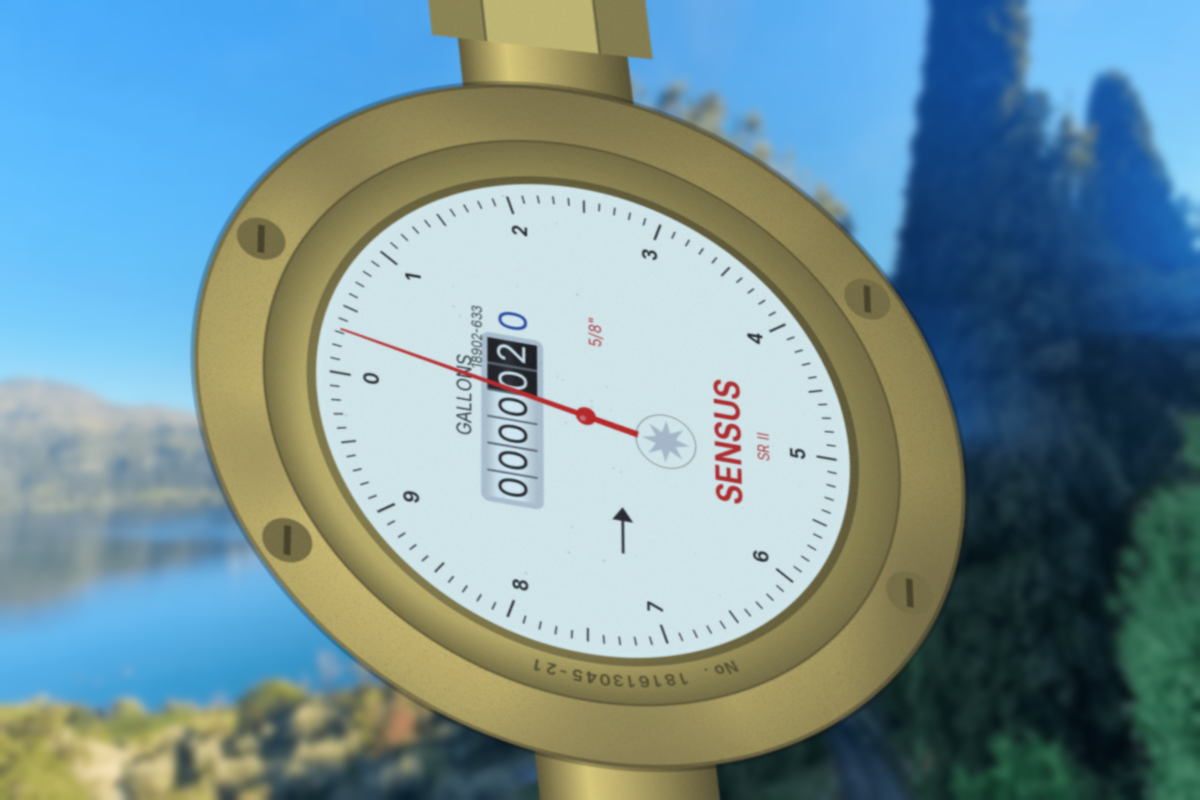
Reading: gal 20.3
